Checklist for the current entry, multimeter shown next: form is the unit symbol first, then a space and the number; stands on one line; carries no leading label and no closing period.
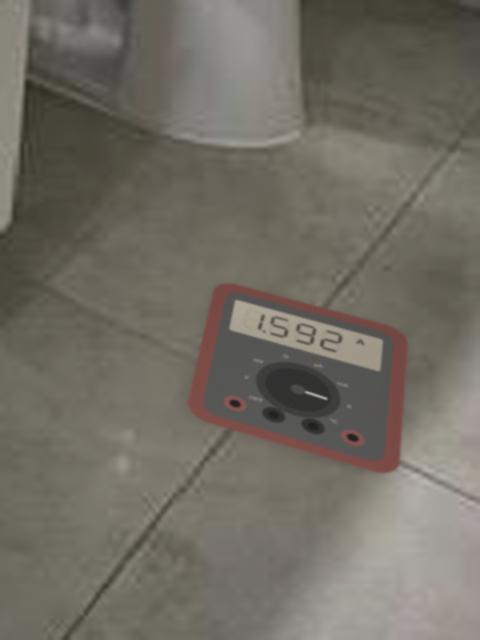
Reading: A 1.592
